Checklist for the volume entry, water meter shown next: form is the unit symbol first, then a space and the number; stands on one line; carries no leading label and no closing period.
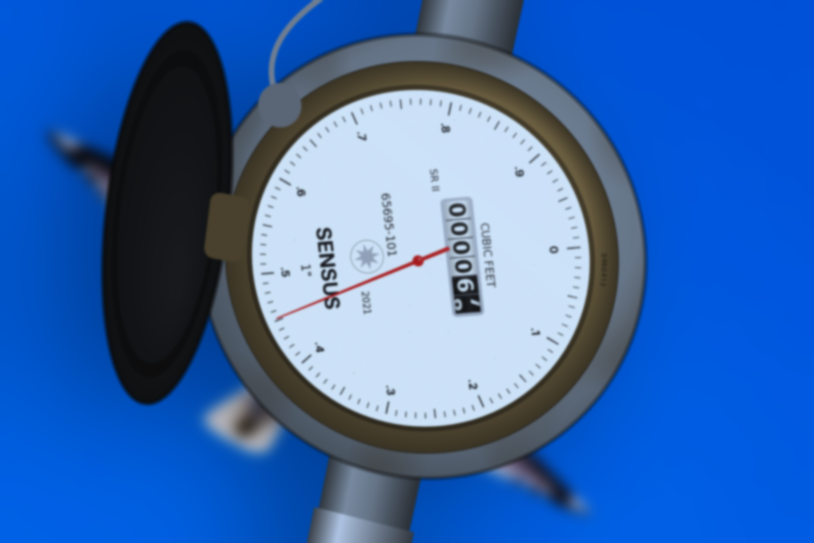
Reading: ft³ 67.45
